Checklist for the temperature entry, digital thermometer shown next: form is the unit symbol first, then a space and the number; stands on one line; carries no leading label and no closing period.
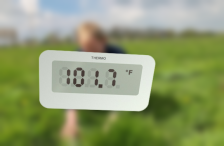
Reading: °F 101.7
